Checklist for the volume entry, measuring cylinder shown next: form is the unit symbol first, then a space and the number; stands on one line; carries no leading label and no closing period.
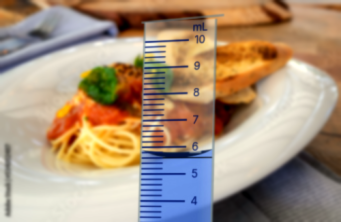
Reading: mL 5.6
